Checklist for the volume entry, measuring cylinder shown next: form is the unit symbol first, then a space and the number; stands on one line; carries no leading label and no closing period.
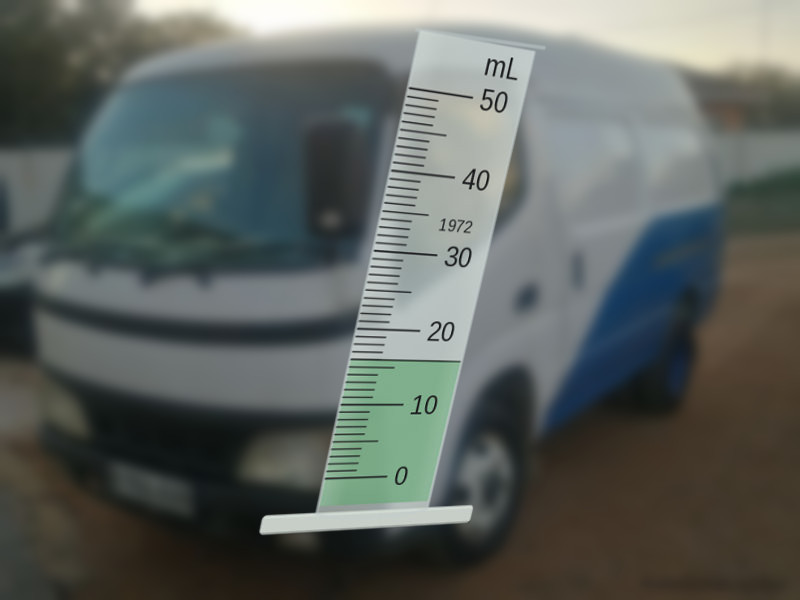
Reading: mL 16
